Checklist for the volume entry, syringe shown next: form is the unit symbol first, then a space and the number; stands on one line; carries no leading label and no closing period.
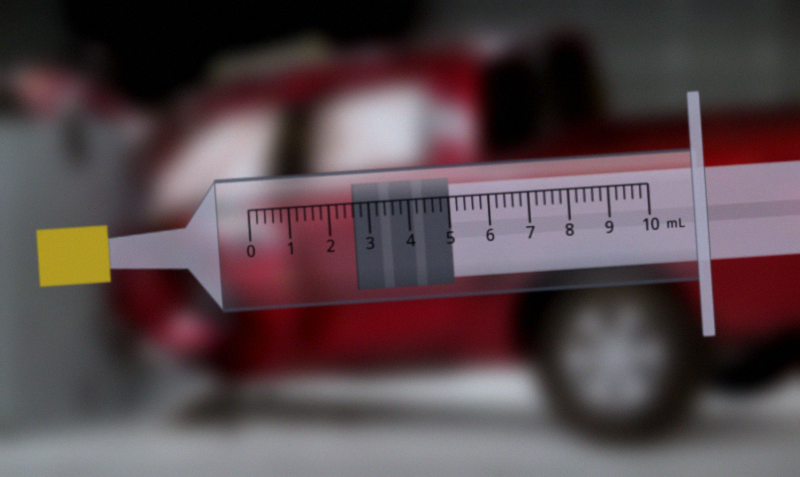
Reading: mL 2.6
